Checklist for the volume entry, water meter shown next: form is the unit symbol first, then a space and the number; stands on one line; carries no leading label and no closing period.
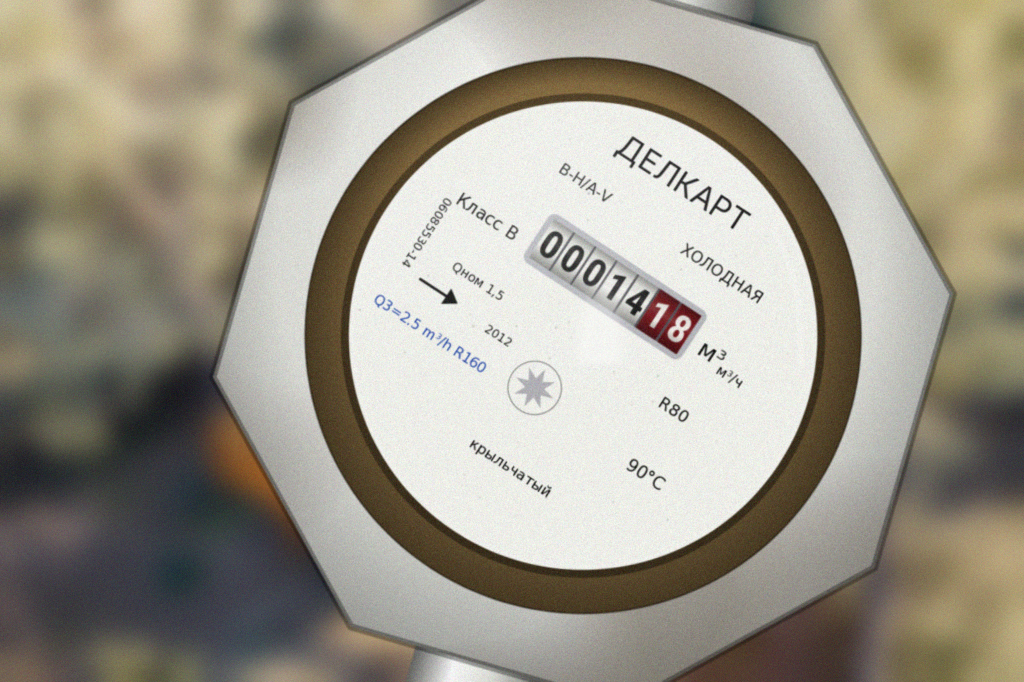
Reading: m³ 14.18
